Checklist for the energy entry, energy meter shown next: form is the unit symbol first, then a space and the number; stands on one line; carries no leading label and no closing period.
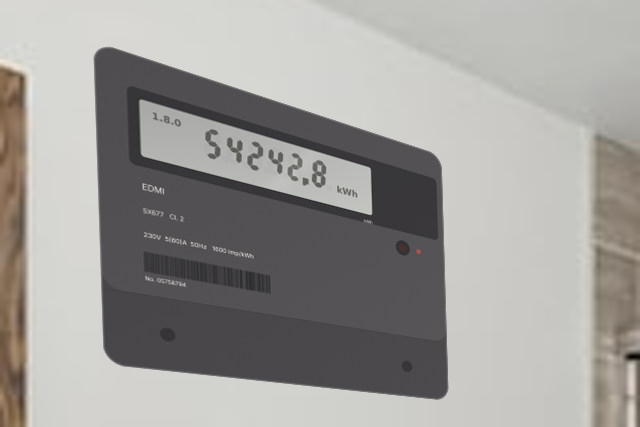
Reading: kWh 54242.8
